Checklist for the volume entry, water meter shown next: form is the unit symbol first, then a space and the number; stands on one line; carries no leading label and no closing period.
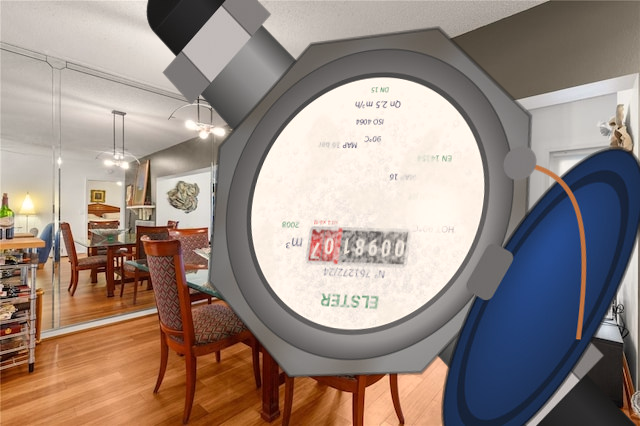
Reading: m³ 981.07
